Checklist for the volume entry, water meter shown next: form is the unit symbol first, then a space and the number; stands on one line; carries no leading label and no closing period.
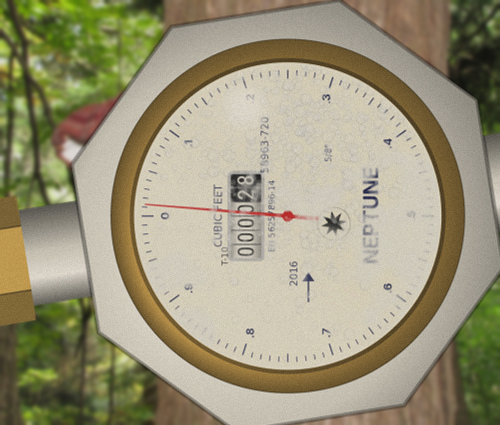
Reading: ft³ 28.01
